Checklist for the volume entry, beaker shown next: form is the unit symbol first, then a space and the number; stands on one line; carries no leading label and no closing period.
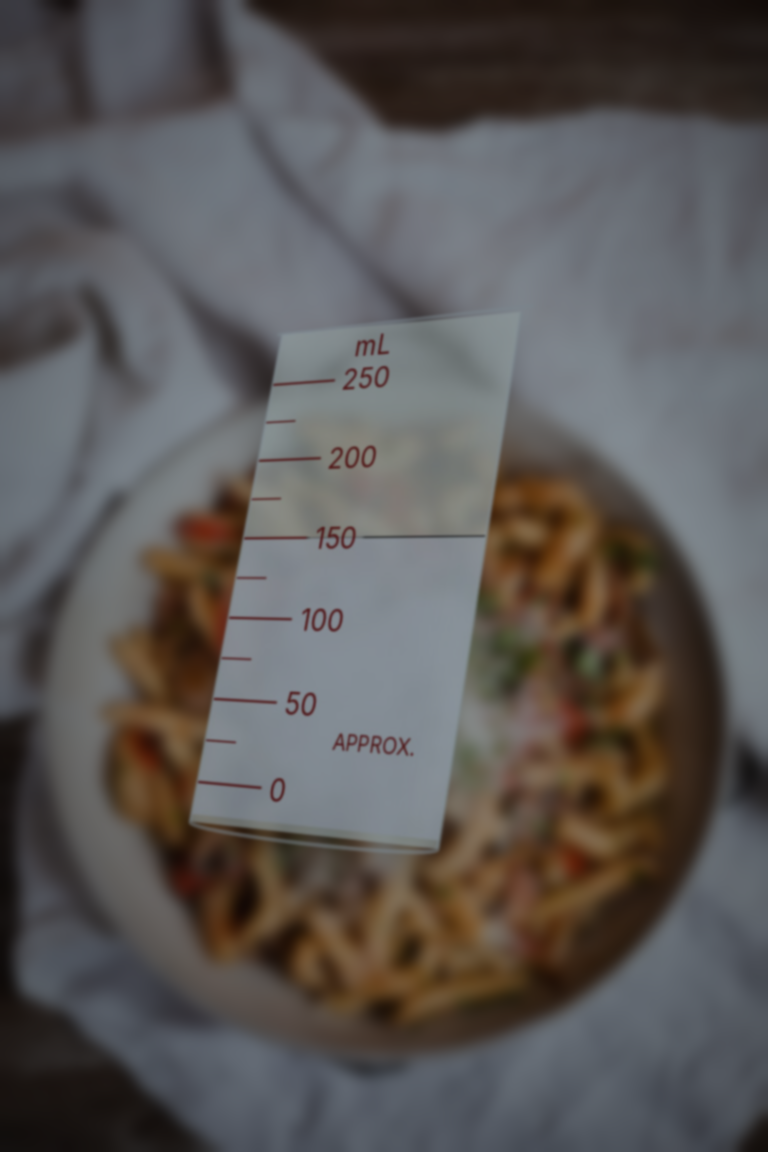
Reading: mL 150
